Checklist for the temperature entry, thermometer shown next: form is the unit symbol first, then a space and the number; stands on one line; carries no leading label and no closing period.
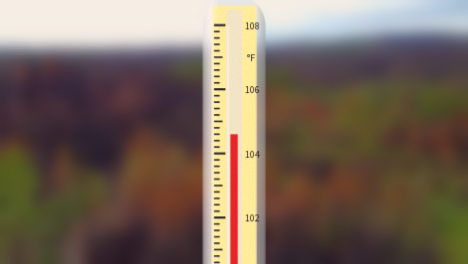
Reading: °F 104.6
